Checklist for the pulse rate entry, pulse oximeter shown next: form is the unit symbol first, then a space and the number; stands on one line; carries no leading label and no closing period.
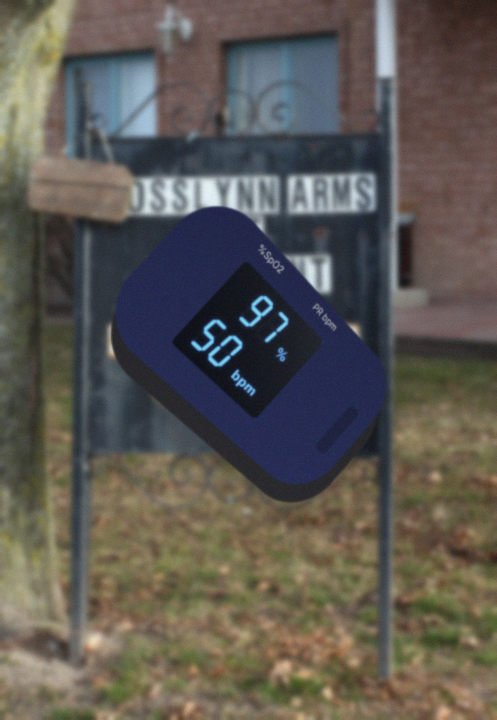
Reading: bpm 50
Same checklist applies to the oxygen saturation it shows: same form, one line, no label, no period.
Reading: % 97
